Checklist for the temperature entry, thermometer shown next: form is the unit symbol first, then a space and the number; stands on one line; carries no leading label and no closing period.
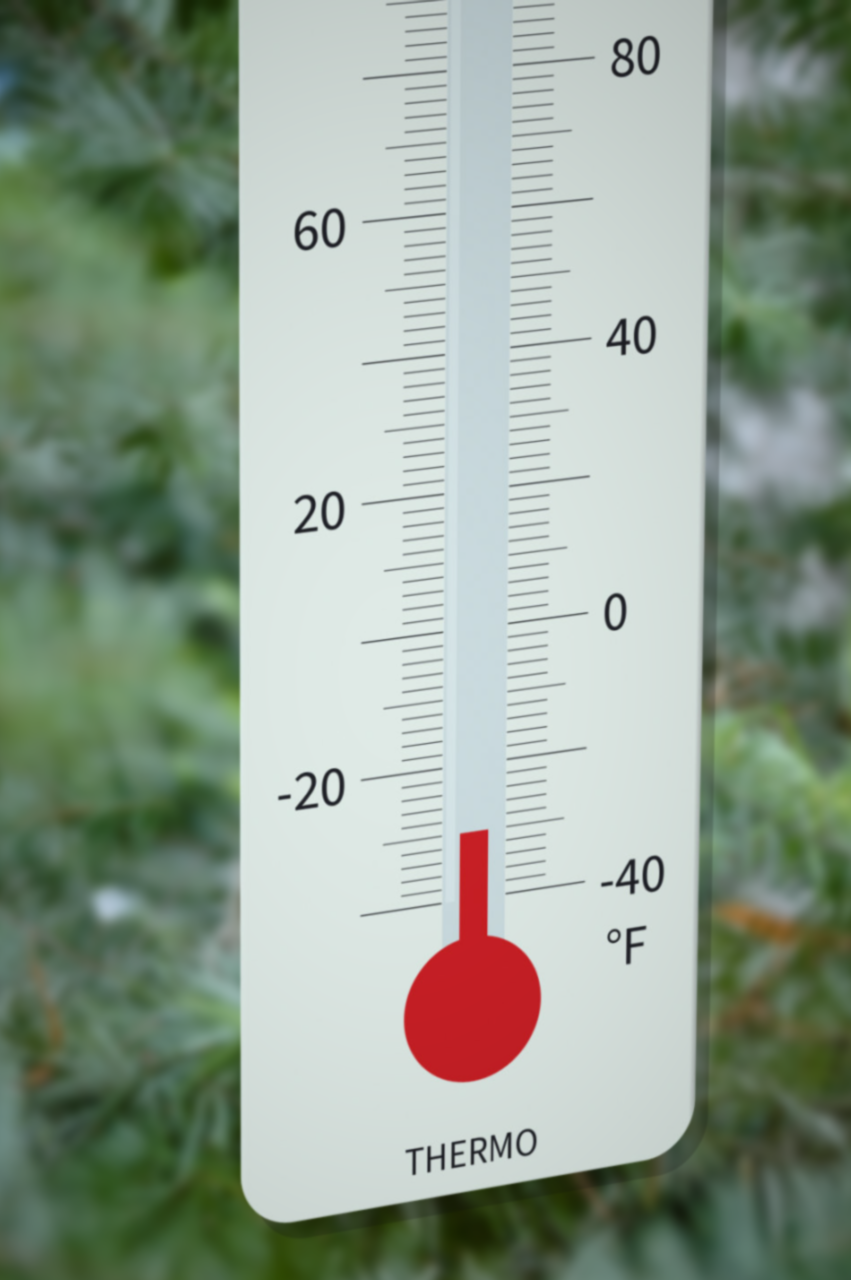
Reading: °F -30
